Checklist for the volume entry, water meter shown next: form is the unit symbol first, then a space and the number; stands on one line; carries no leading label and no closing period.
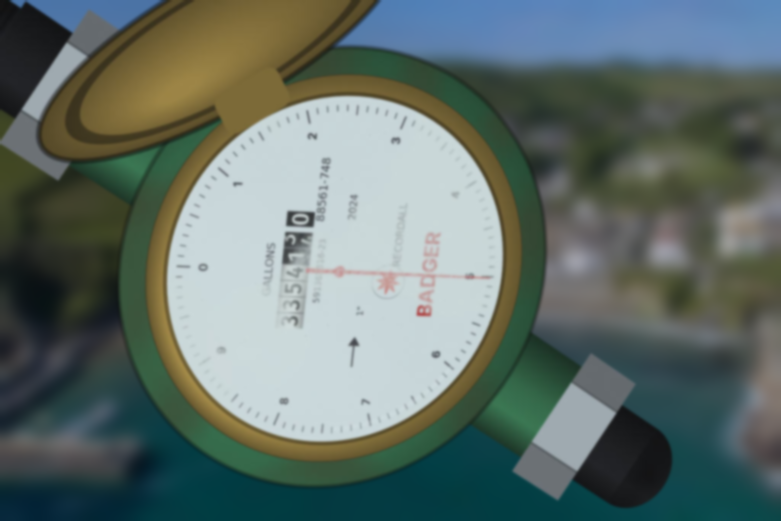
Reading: gal 3354135.0
